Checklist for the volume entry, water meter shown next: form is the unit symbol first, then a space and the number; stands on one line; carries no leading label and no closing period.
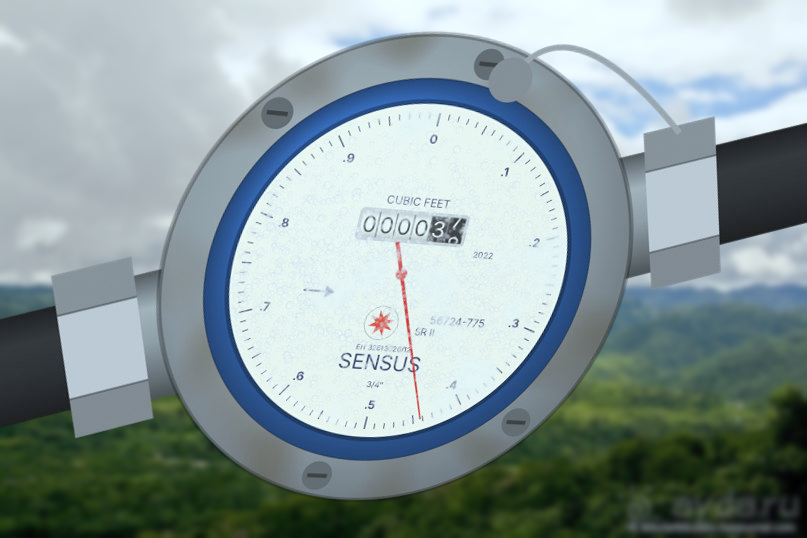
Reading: ft³ 37.44
